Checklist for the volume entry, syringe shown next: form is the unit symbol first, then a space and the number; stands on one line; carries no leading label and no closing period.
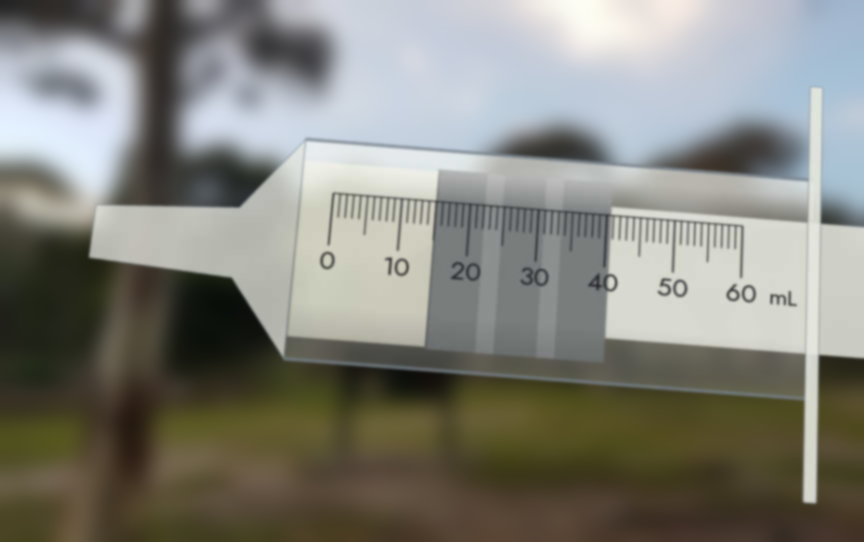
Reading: mL 15
